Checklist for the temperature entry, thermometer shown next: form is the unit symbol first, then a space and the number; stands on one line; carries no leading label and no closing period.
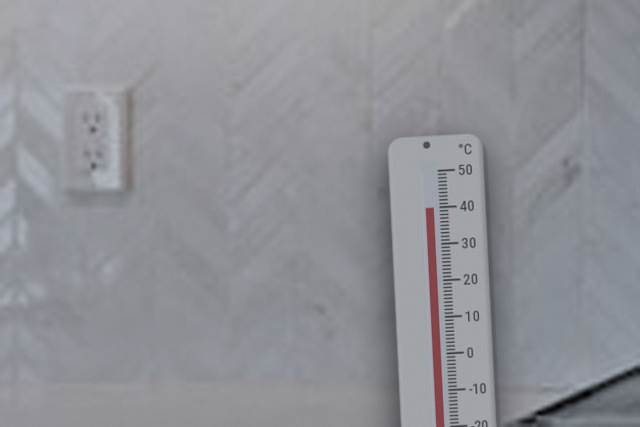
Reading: °C 40
